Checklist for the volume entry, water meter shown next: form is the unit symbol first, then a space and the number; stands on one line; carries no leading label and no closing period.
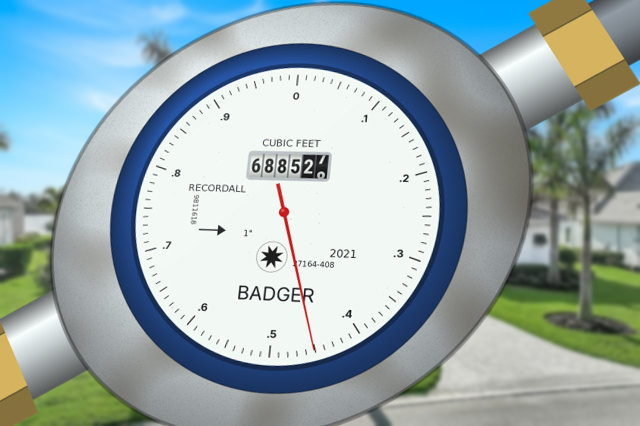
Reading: ft³ 688527.45
